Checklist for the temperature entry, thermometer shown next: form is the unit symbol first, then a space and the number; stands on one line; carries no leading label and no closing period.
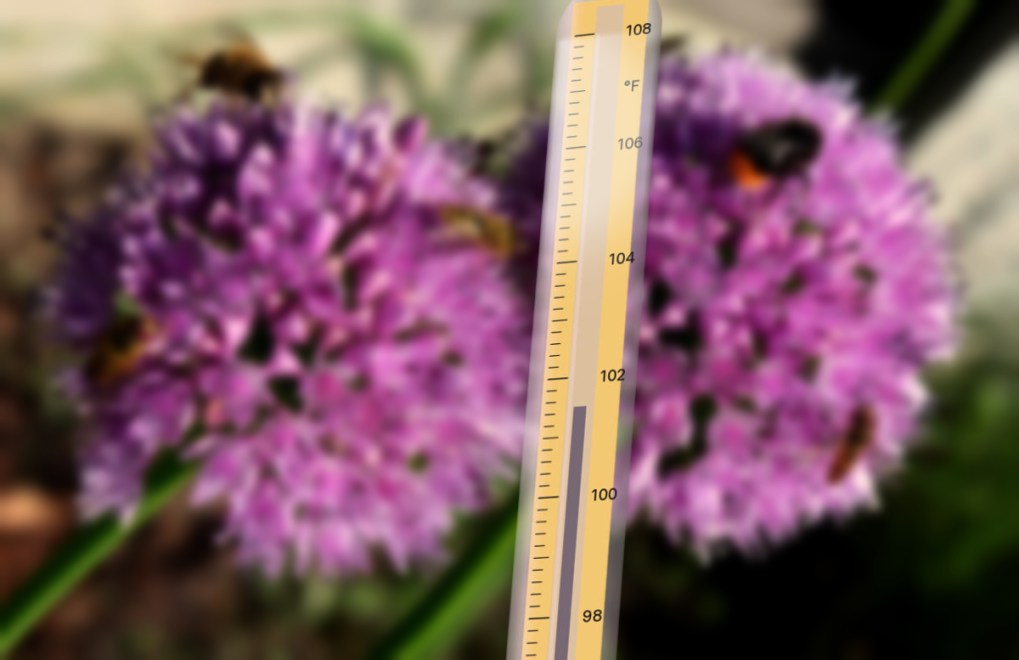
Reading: °F 101.5
